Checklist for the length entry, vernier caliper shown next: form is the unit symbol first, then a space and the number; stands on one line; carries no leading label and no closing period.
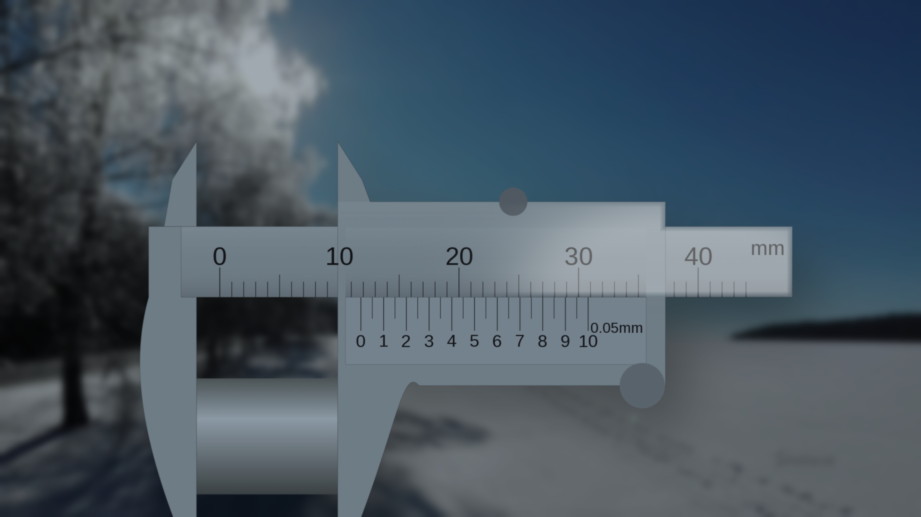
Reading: mm 11.8
